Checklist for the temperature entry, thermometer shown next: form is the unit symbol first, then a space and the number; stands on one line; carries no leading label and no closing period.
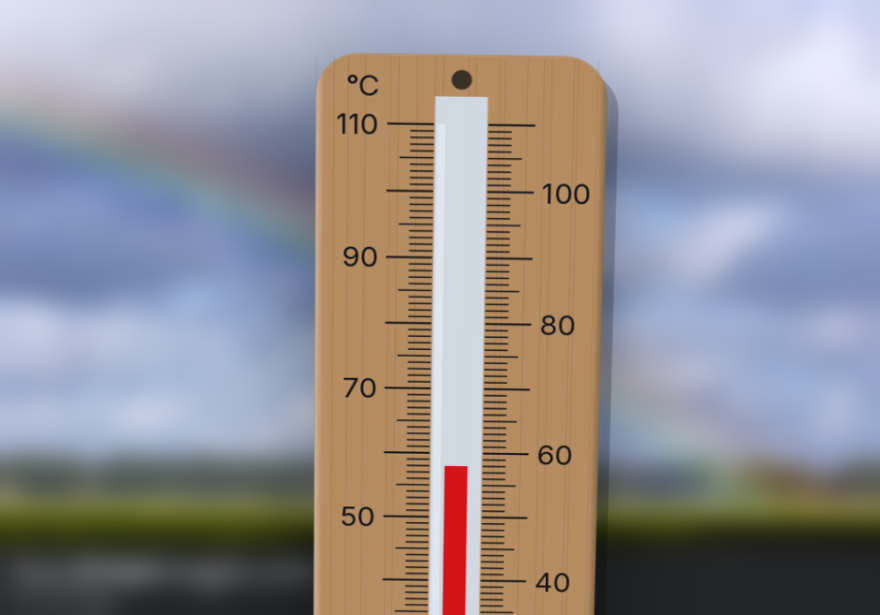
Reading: °C 58
